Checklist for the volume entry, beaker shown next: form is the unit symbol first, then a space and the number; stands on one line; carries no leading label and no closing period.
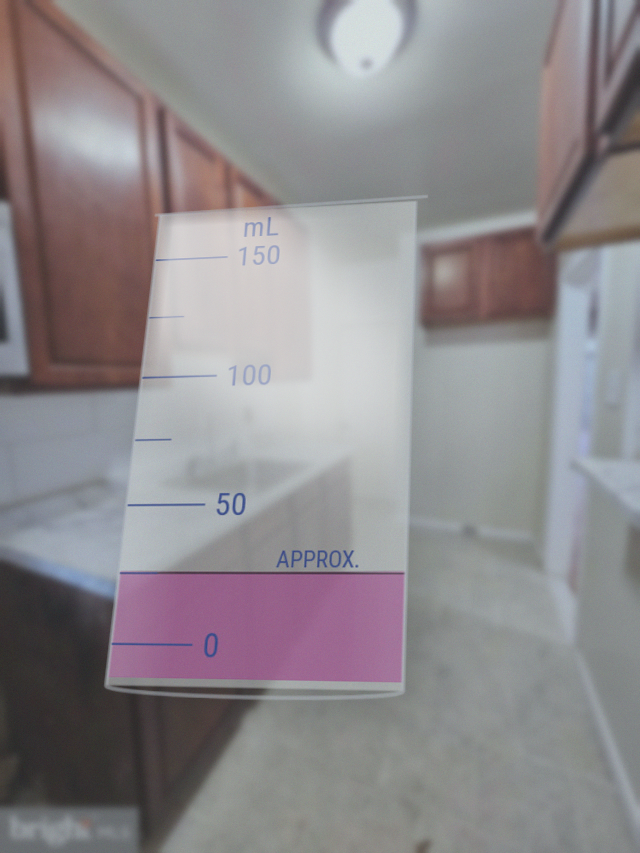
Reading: mL 25
